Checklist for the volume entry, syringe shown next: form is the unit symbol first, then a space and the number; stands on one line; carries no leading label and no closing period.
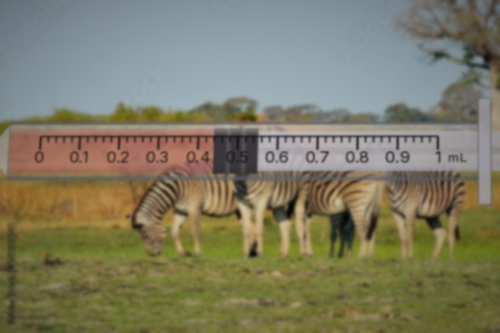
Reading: mL 0.44
